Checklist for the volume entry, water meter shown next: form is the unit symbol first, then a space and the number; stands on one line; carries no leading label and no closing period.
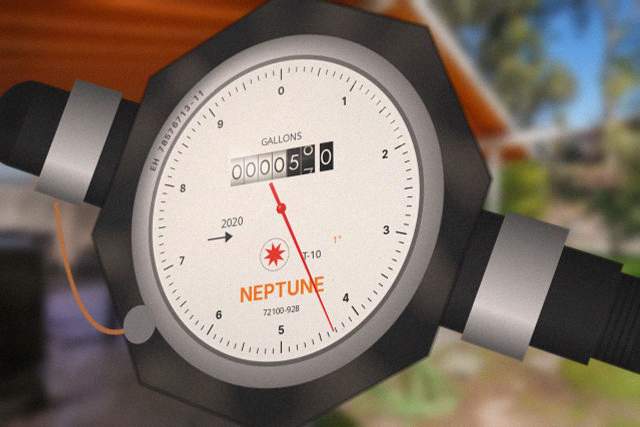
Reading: gal 564.3
